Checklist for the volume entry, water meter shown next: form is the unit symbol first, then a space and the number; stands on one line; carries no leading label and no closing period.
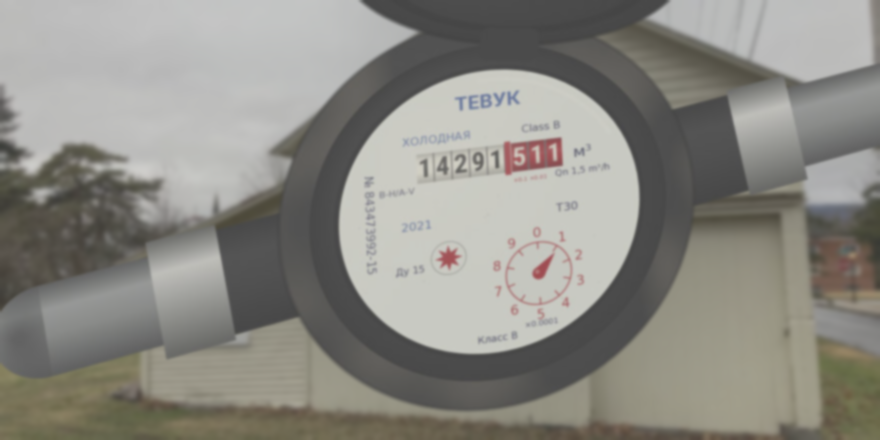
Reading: m³ 14291.5111
